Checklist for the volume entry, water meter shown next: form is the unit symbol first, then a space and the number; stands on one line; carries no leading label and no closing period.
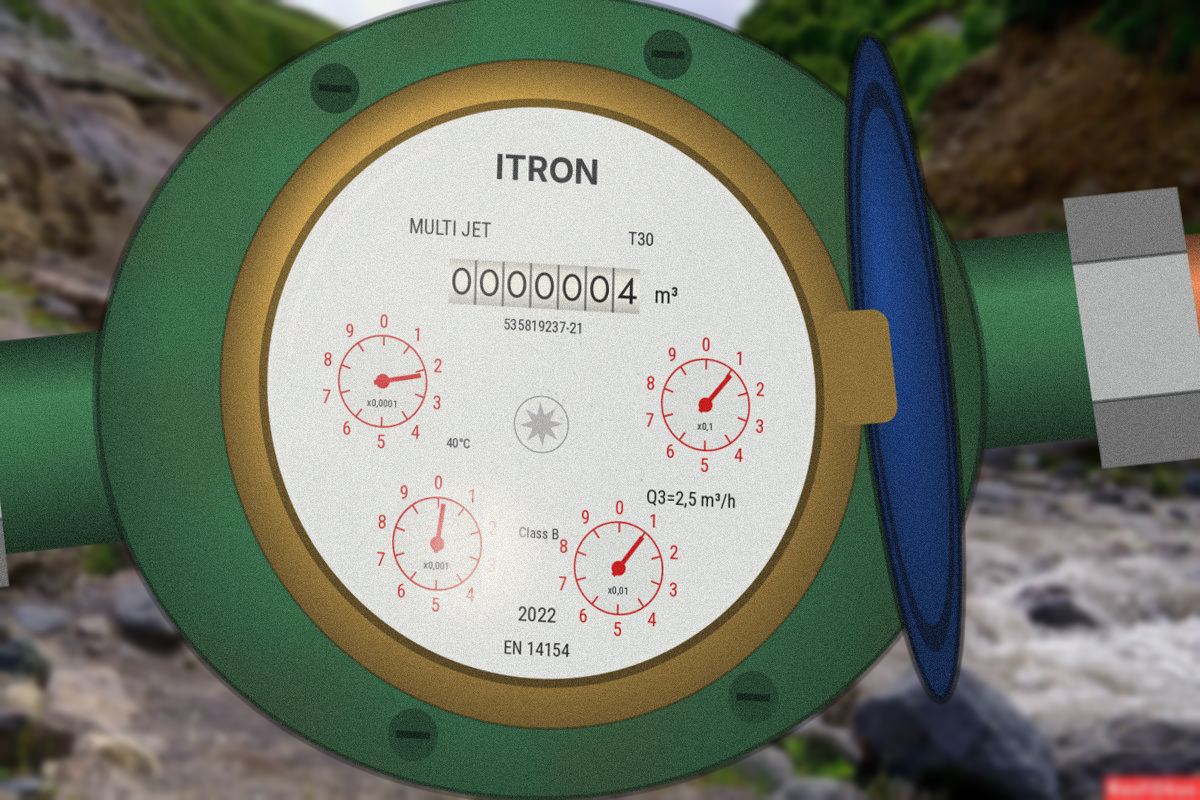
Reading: m³ 4.1102
